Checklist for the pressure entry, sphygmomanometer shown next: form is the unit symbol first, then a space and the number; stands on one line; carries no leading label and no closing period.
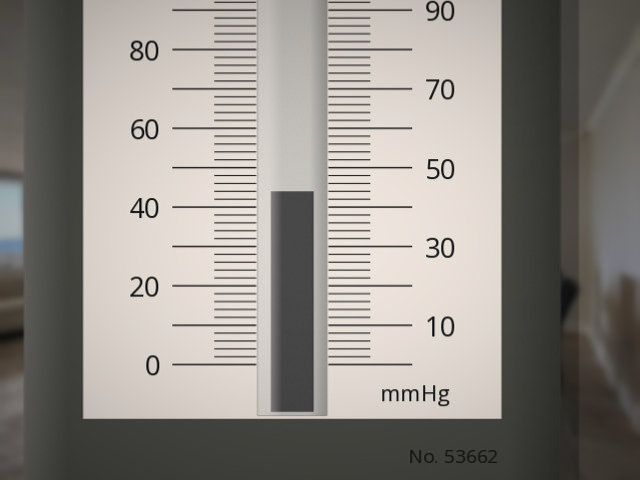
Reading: mmHg 44
